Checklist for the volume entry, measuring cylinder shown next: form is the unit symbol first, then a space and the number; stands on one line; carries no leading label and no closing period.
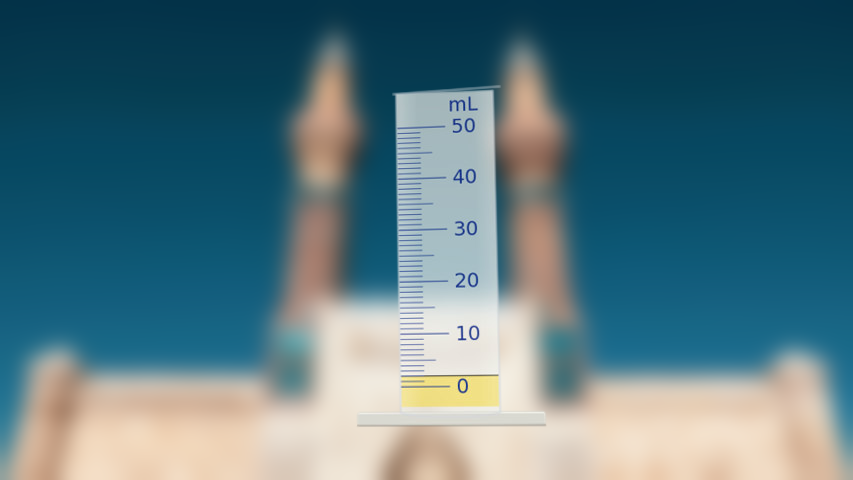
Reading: mL 2
